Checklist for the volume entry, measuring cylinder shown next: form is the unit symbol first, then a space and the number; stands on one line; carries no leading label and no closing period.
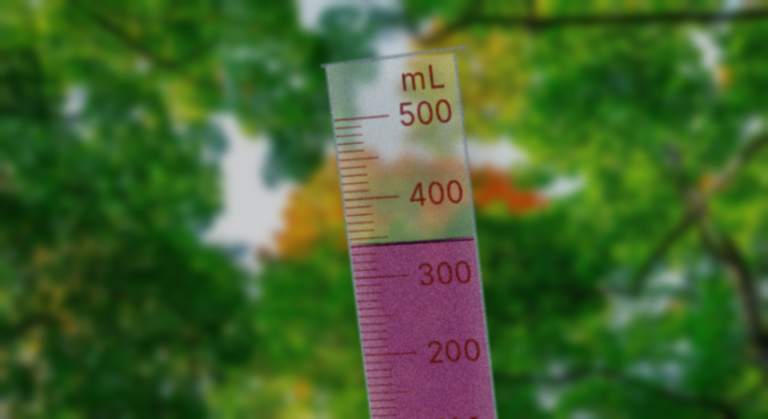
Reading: mL 340
